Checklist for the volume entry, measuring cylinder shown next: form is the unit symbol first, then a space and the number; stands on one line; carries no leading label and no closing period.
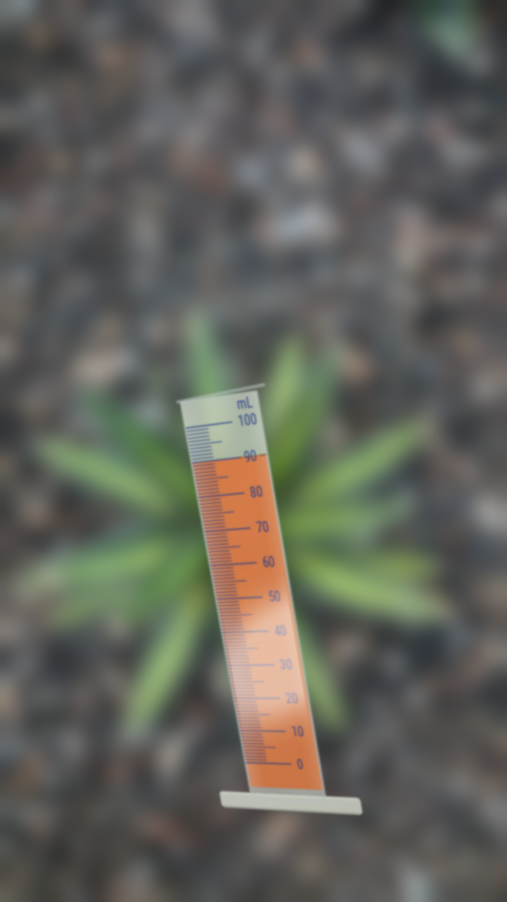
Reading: mL 90
